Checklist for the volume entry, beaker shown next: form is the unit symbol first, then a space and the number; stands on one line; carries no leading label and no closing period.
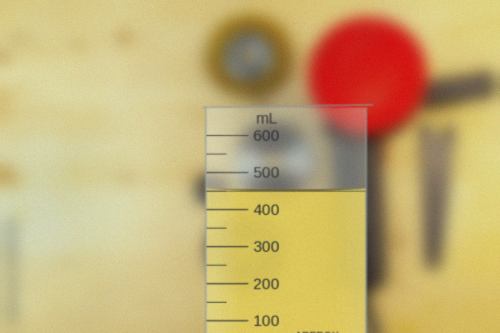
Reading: mL 450
